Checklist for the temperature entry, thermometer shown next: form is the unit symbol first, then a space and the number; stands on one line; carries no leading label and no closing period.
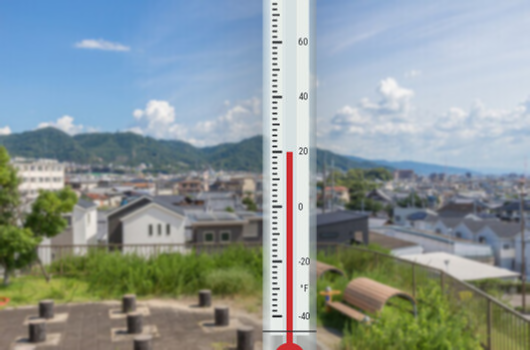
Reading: °F 20
